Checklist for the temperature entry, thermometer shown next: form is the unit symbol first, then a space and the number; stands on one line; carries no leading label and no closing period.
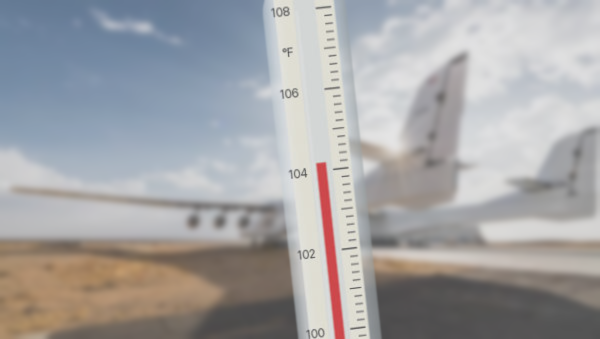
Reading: °F 104.2
